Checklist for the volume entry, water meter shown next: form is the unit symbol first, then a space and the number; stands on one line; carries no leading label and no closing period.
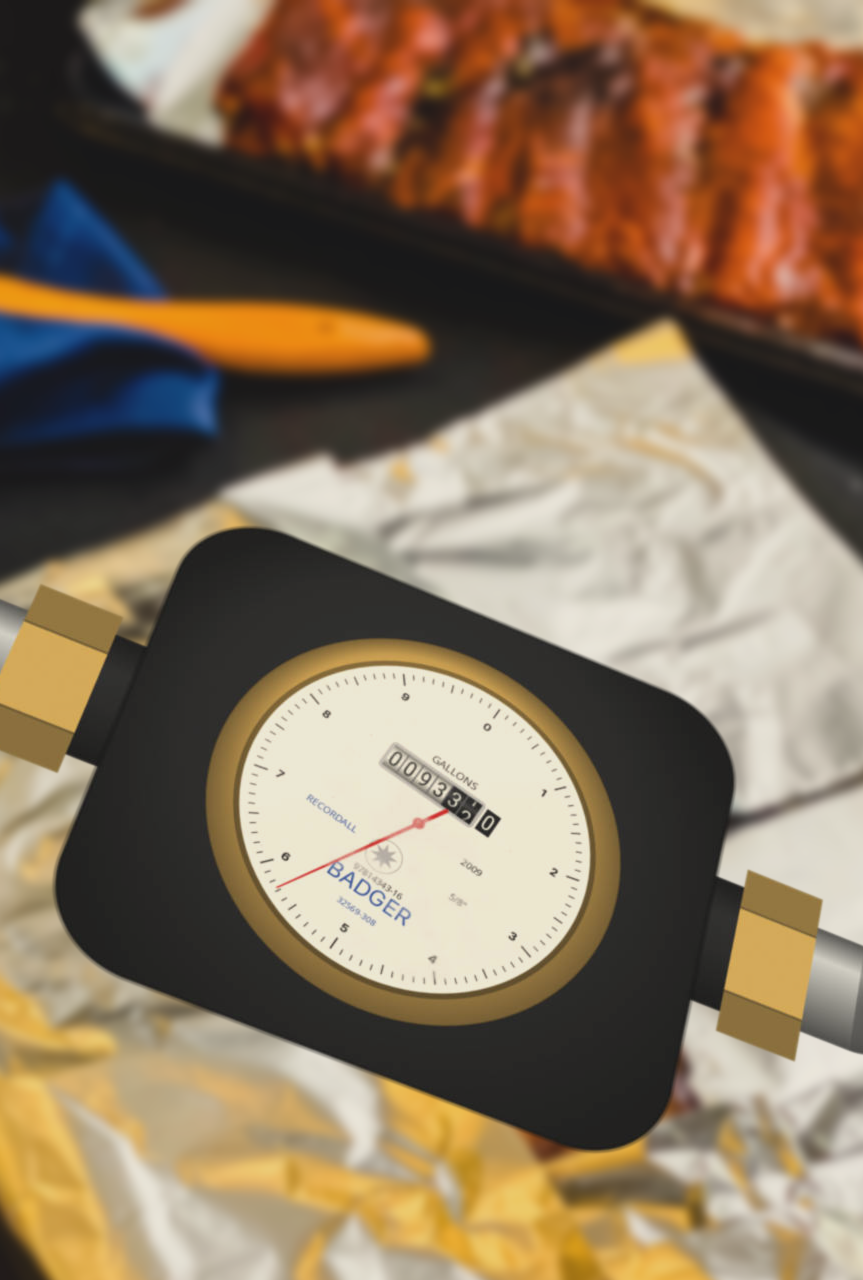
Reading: gal 93315.7
